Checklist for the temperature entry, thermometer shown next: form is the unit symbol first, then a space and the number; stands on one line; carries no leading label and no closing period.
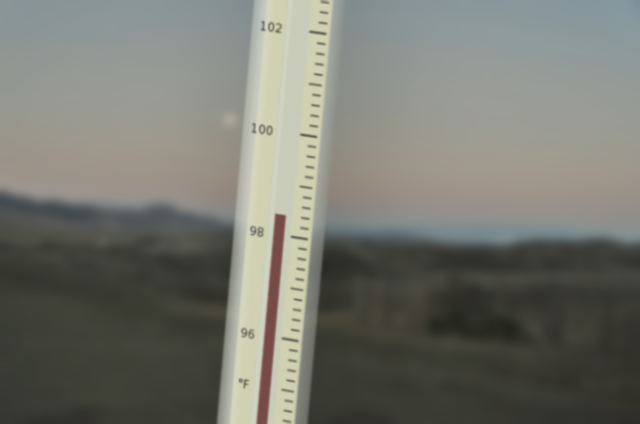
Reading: °F 98.4
